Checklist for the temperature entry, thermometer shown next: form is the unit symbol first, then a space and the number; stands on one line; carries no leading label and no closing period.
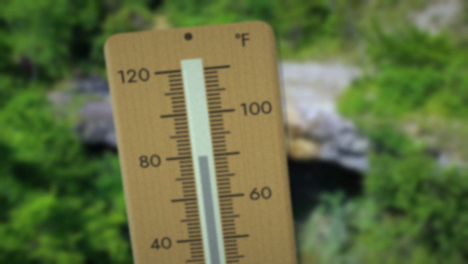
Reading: °F 80
